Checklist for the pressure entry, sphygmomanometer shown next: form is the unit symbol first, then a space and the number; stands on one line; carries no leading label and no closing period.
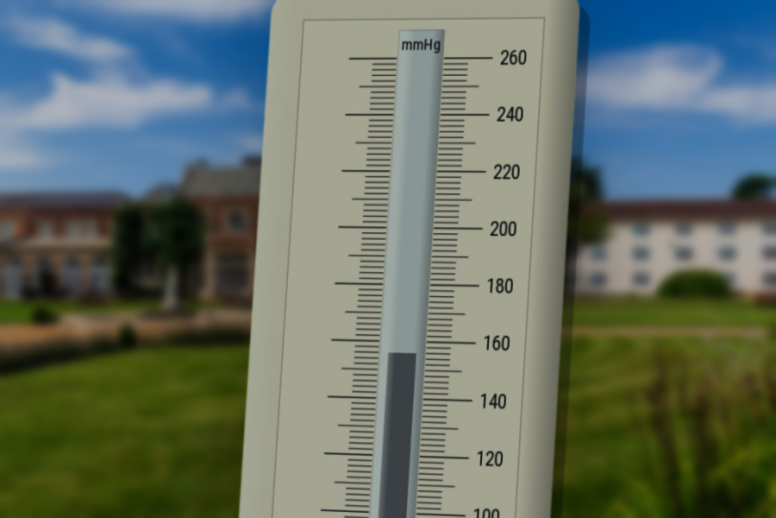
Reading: mmHg 156
